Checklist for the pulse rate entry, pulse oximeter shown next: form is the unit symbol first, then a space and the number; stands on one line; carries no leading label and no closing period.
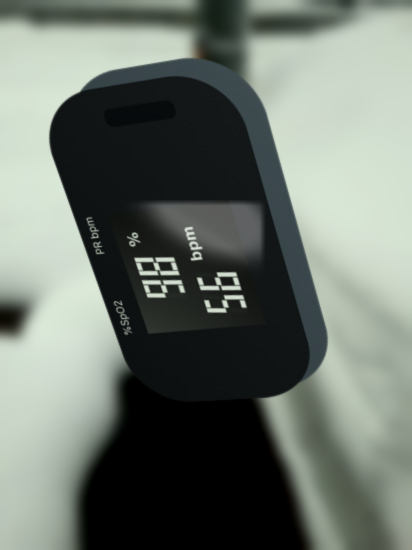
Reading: bpm 56
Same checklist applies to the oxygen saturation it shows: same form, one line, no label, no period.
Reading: % 98
